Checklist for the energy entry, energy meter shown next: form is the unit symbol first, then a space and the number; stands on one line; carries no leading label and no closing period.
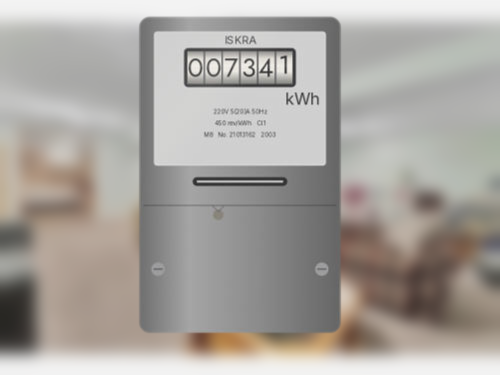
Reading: kWh 7341
